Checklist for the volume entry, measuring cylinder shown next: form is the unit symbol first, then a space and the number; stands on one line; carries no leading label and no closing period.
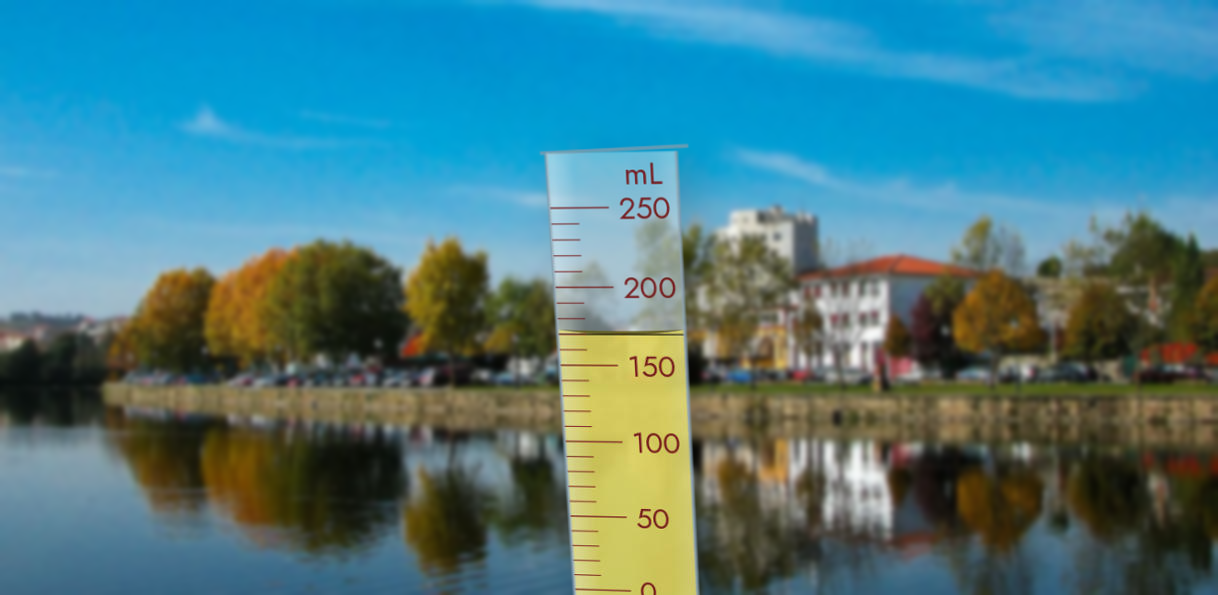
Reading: mL 170
